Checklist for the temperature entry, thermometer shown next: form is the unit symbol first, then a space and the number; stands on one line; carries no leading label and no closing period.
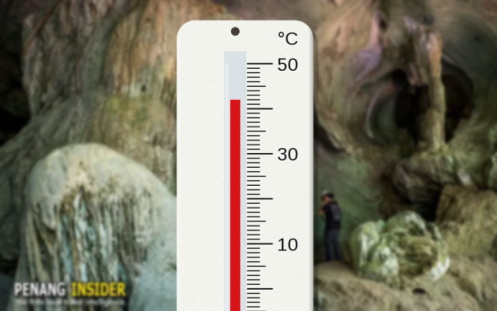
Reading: °C 42
